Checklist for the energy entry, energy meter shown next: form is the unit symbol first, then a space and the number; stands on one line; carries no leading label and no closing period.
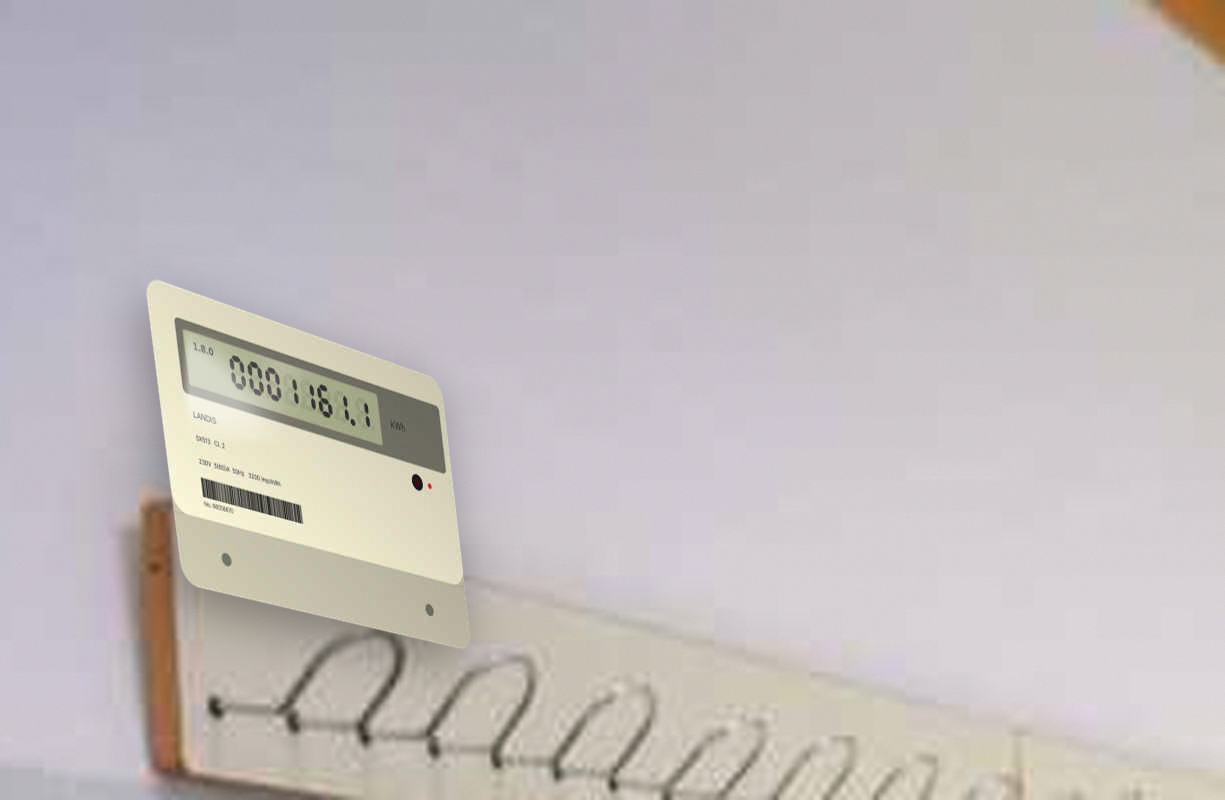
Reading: kWh 1161.1
